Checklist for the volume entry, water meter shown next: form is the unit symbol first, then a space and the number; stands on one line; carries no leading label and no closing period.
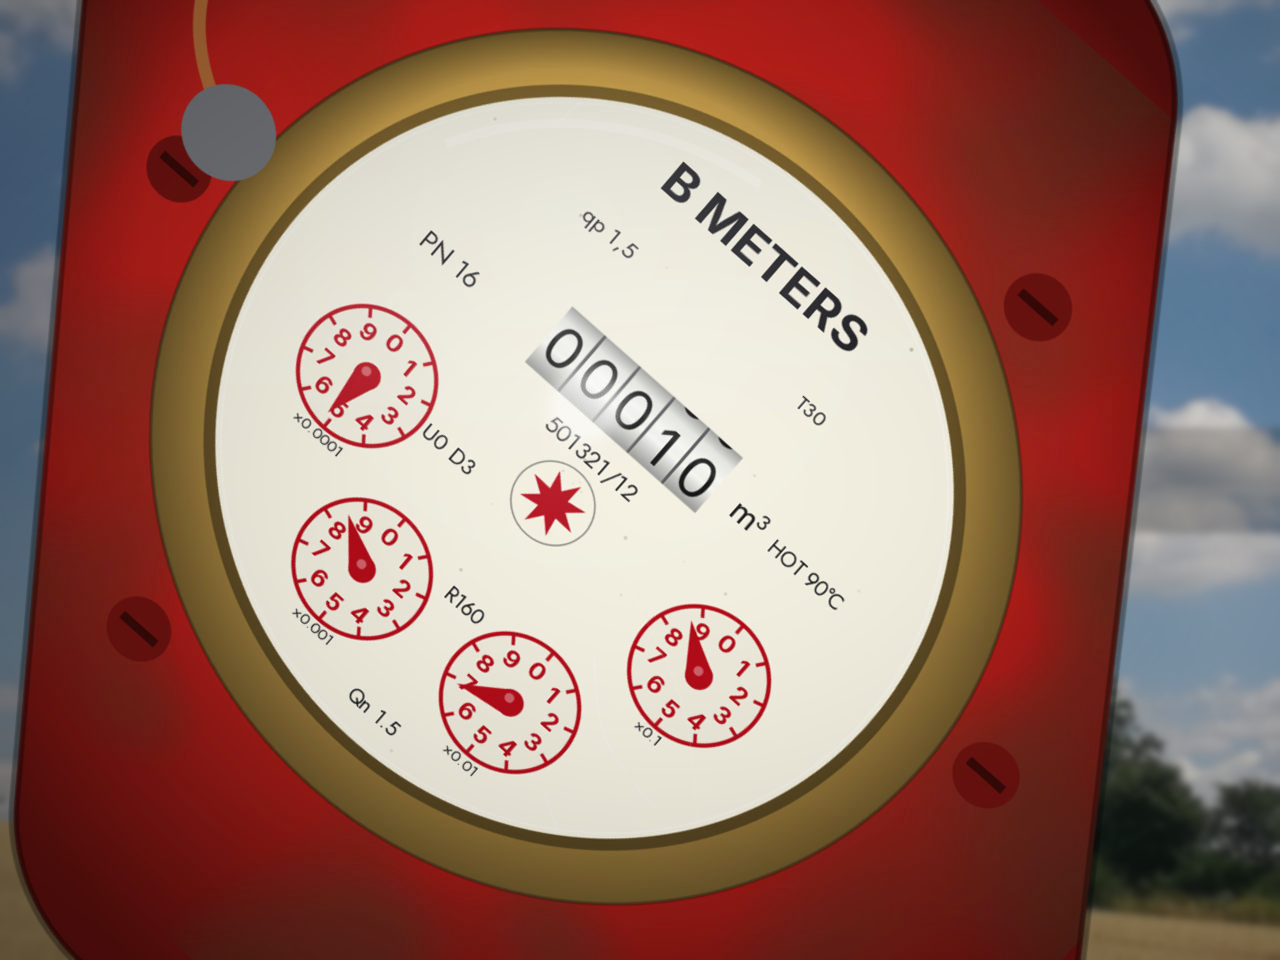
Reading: m³ 9.8685
